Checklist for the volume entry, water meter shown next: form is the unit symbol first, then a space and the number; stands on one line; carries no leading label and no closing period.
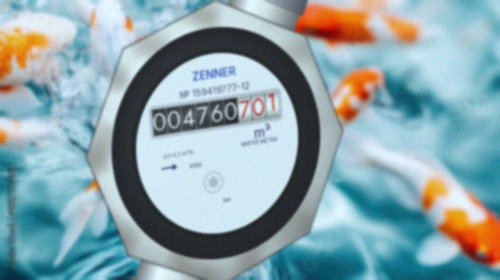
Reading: m³ 4760.701
